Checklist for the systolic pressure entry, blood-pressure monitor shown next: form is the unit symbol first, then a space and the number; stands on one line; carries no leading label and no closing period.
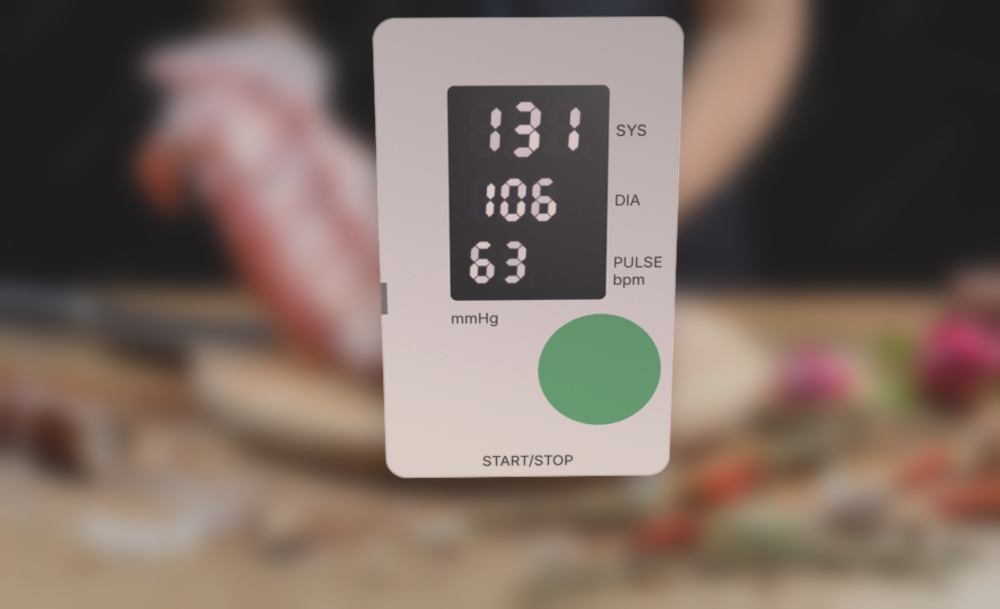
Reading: mmHg 131
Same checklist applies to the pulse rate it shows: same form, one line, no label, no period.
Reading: bpm 63
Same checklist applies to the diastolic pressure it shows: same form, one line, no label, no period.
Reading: mmHg 106
